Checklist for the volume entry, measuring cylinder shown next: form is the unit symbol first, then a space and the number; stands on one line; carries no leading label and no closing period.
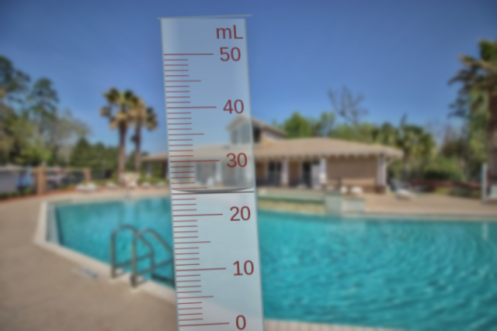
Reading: mL 24
